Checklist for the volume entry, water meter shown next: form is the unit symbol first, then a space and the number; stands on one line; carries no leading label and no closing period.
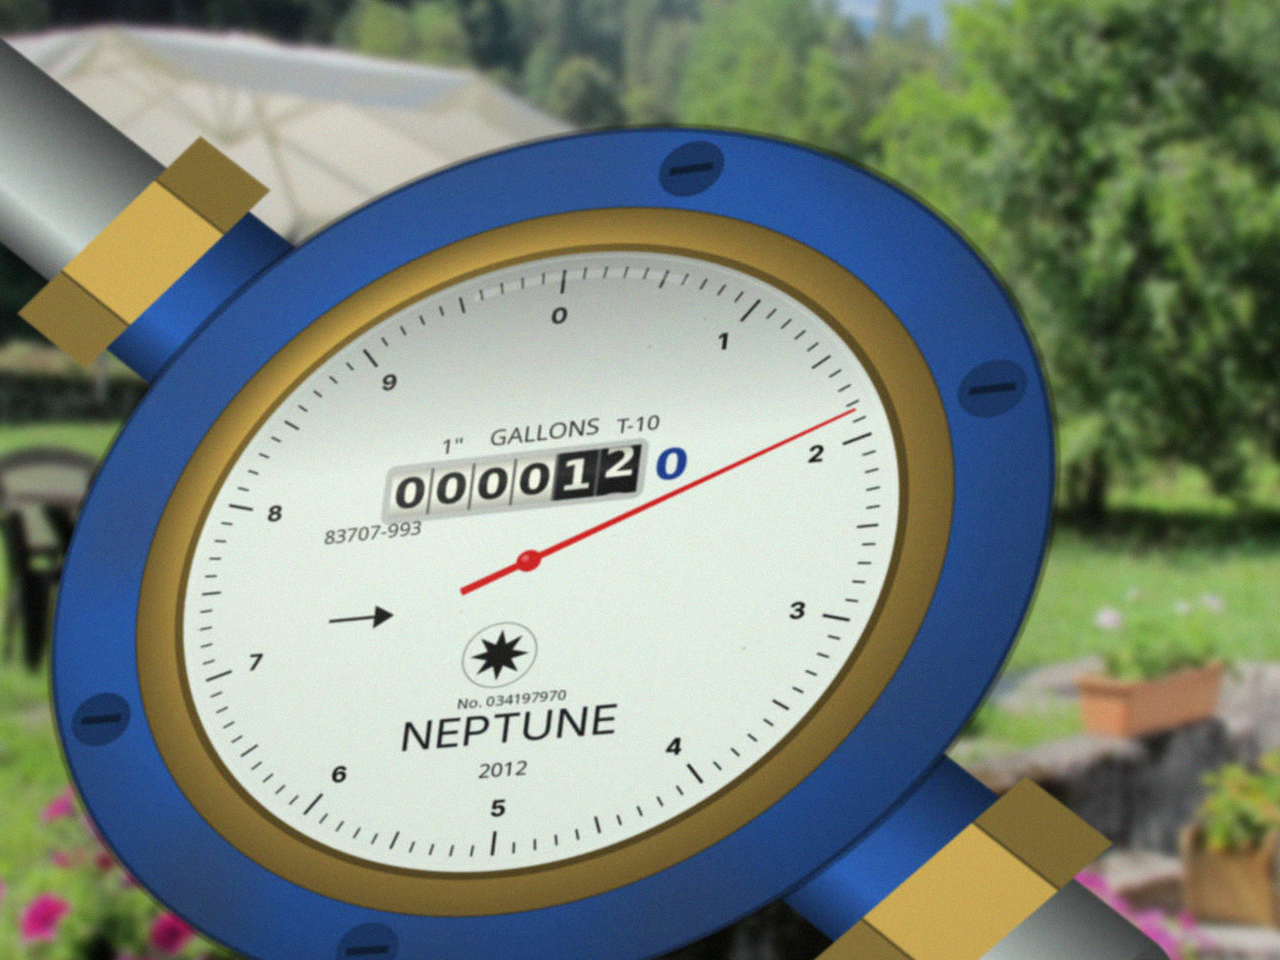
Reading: gal 121.8
